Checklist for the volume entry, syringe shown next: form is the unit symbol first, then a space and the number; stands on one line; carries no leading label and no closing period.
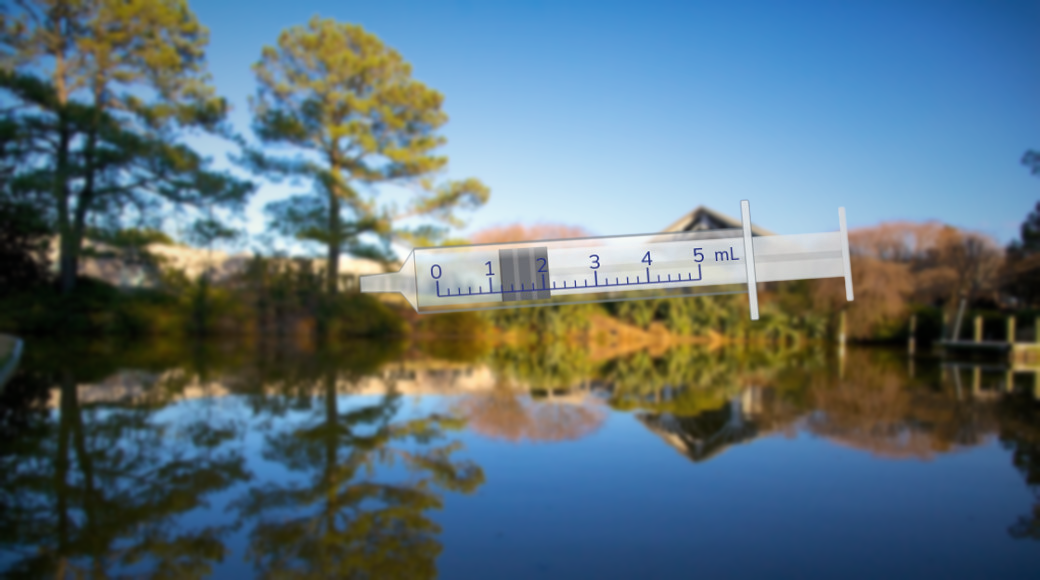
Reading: mL 1.2
